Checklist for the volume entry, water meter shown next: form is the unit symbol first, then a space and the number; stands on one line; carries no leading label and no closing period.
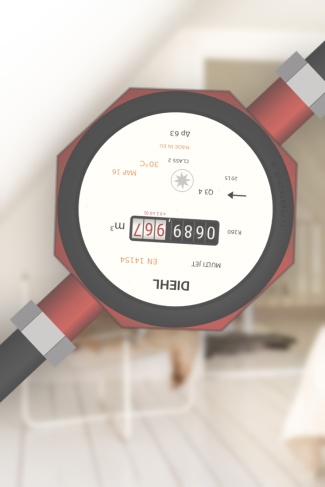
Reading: m³ 689.967
